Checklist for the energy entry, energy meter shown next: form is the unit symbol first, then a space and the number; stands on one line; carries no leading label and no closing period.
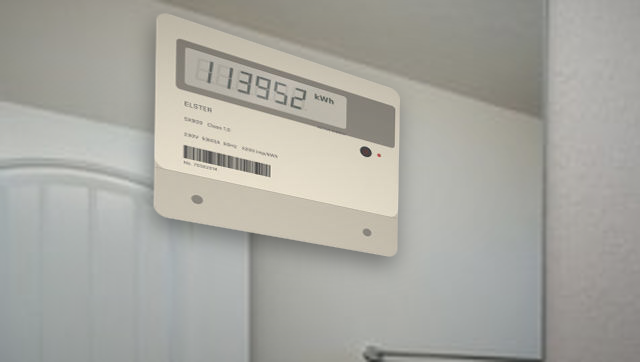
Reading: kWh 113952
